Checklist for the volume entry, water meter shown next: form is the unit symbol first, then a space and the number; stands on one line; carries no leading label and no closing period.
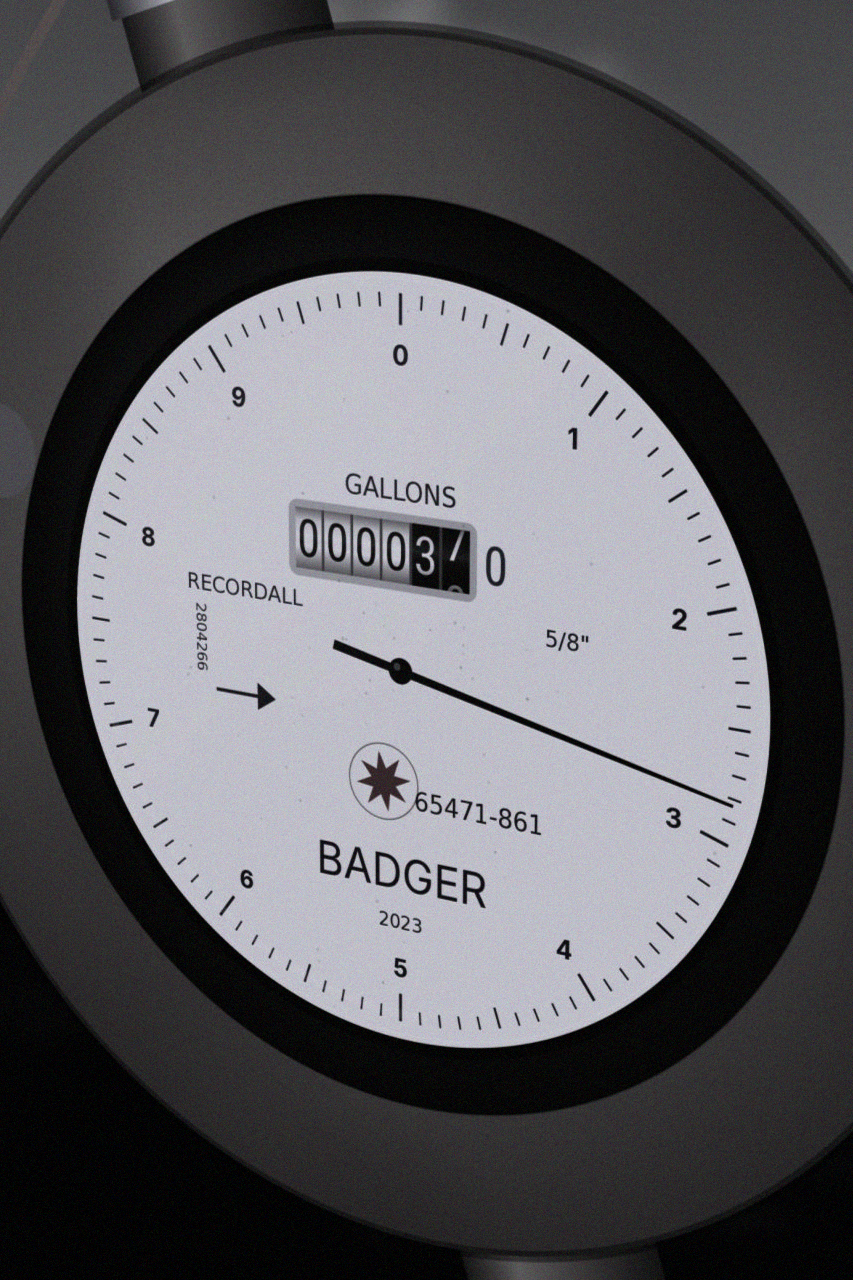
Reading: gal 372.8
